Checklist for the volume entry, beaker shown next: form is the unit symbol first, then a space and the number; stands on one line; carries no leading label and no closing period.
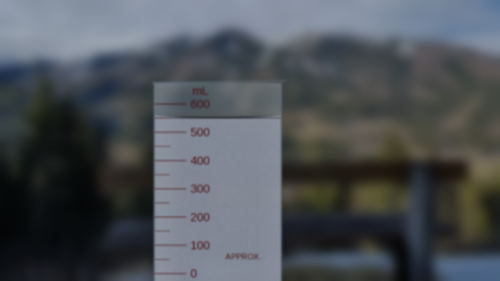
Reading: mL 550
